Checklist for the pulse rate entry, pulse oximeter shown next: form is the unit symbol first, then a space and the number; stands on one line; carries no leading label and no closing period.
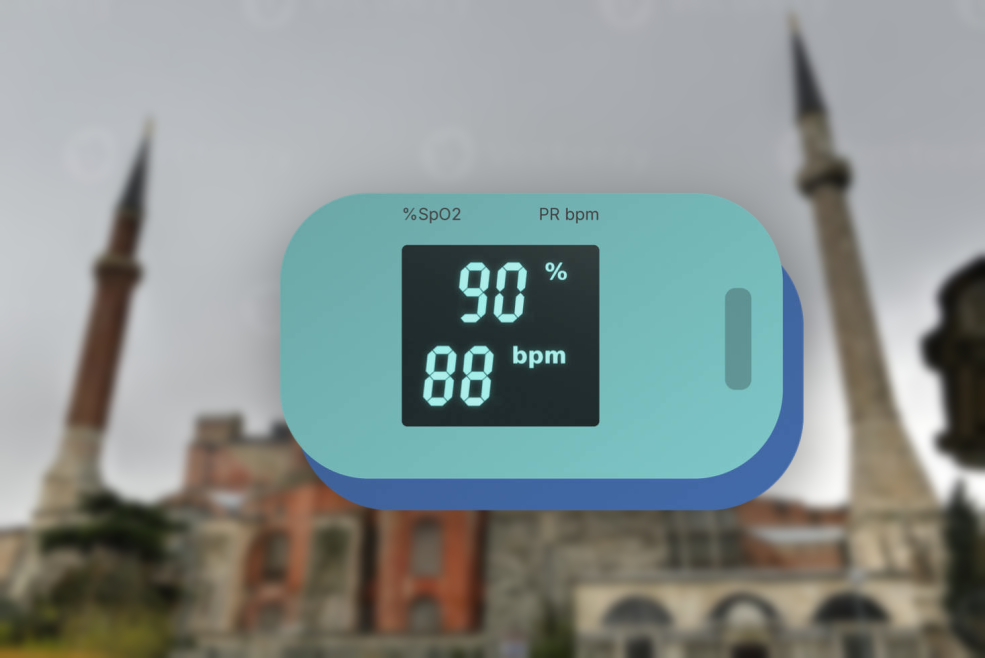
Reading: bpm 88
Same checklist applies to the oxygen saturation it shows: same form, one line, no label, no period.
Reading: % 90
